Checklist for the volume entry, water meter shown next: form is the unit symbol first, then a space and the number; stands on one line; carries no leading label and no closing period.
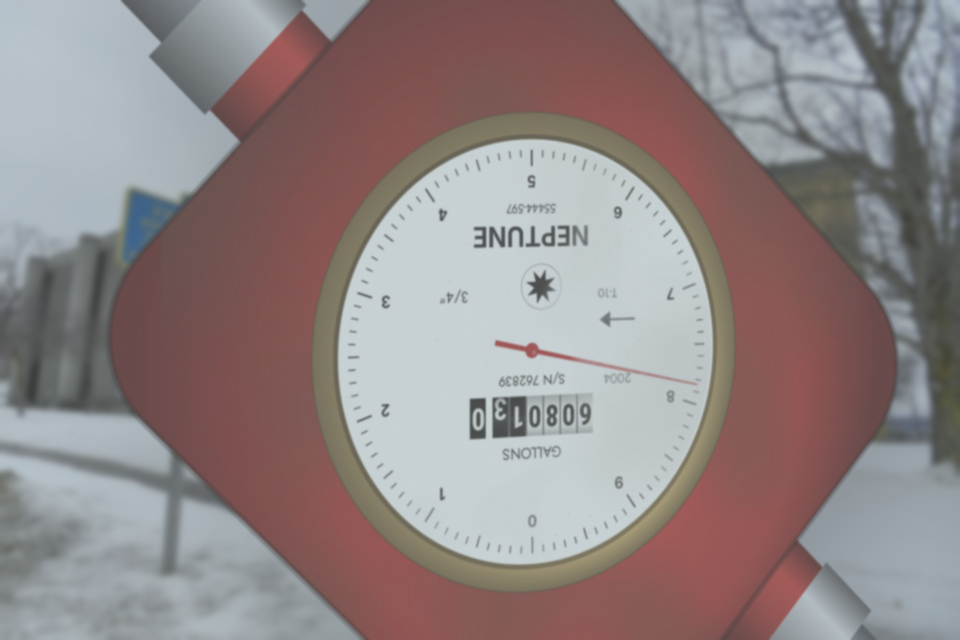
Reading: gal 6080127.8
